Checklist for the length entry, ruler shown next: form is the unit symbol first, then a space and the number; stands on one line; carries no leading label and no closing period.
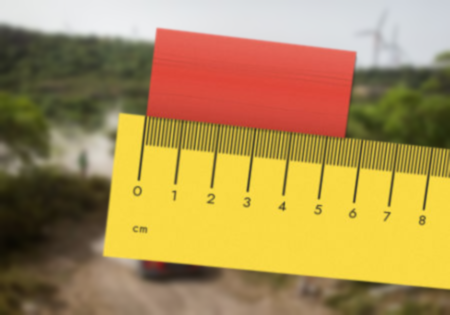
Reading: cm 5.5
